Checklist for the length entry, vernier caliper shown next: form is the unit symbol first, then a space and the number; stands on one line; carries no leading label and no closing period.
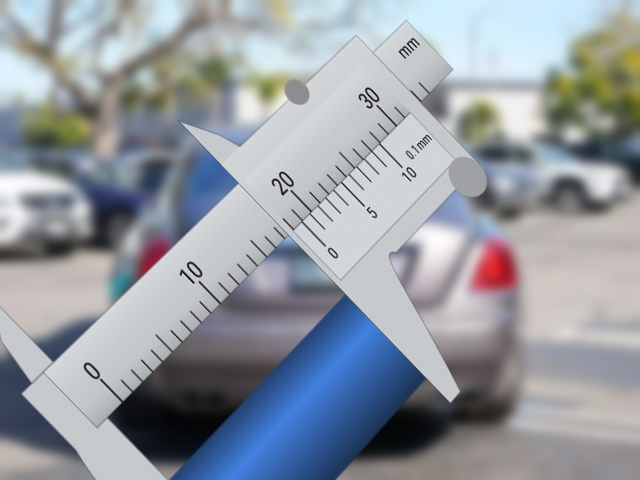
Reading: mm 18.9
